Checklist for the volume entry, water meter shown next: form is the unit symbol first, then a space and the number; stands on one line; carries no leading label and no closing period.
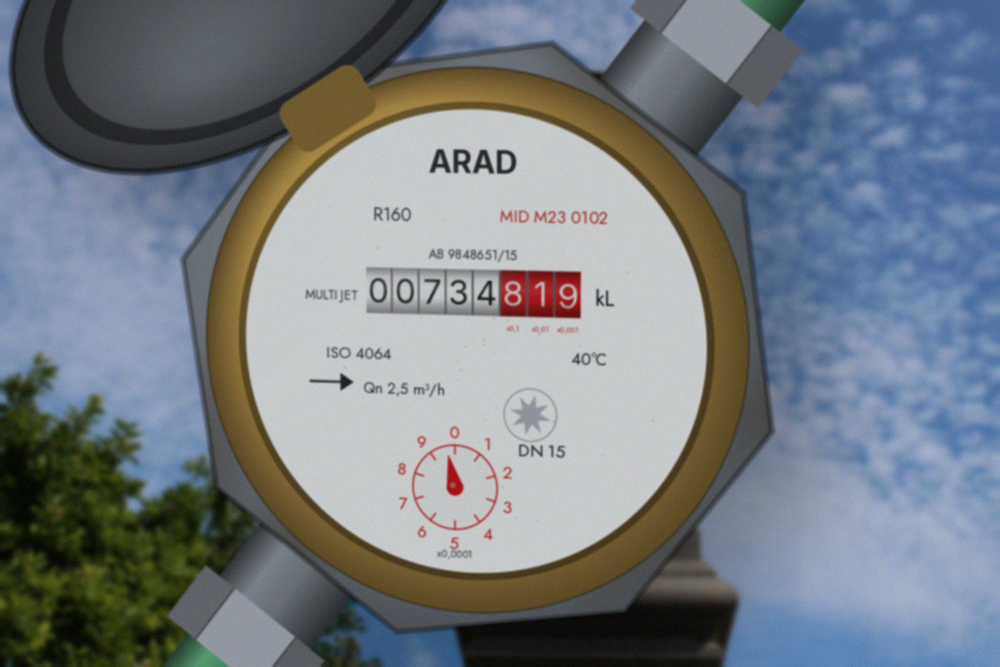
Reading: kL 734.8189
